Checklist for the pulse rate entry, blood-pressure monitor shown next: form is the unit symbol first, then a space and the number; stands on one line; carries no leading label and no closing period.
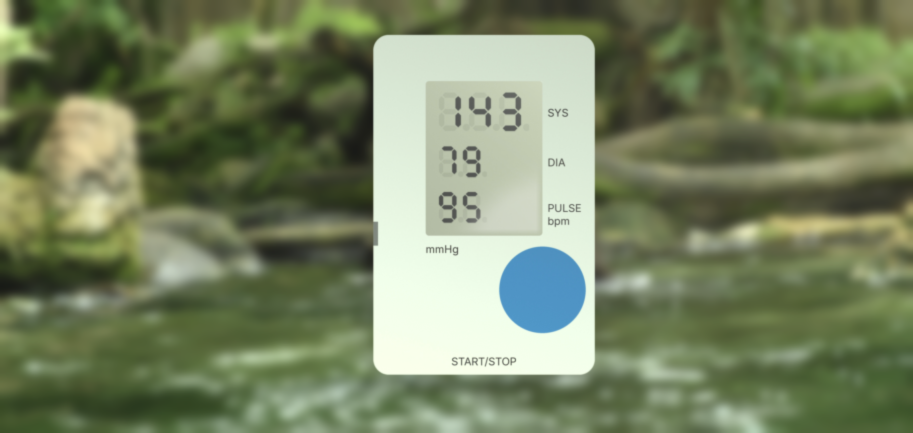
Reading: bpm 95
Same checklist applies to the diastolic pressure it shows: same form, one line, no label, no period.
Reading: mmHg 79
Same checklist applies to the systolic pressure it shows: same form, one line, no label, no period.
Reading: mmHg 143
